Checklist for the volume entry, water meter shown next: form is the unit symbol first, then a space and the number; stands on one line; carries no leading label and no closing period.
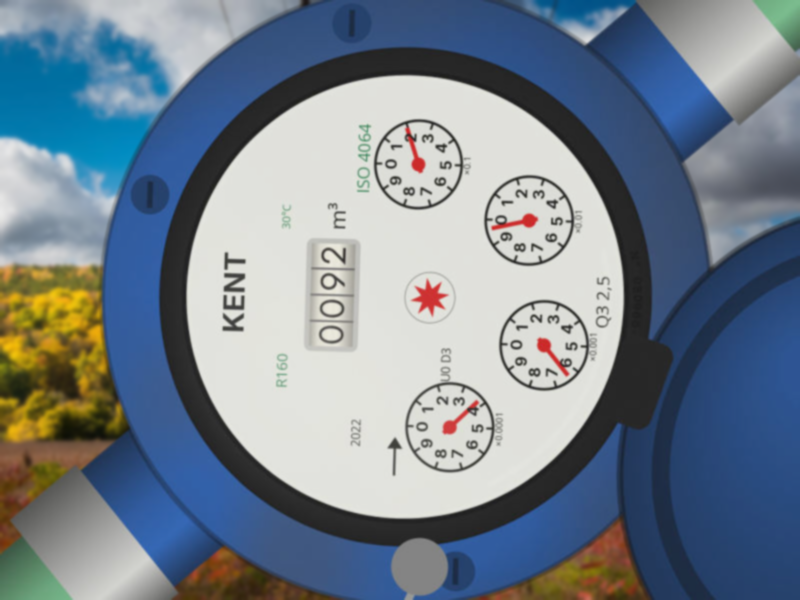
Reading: m³ 92.1963
